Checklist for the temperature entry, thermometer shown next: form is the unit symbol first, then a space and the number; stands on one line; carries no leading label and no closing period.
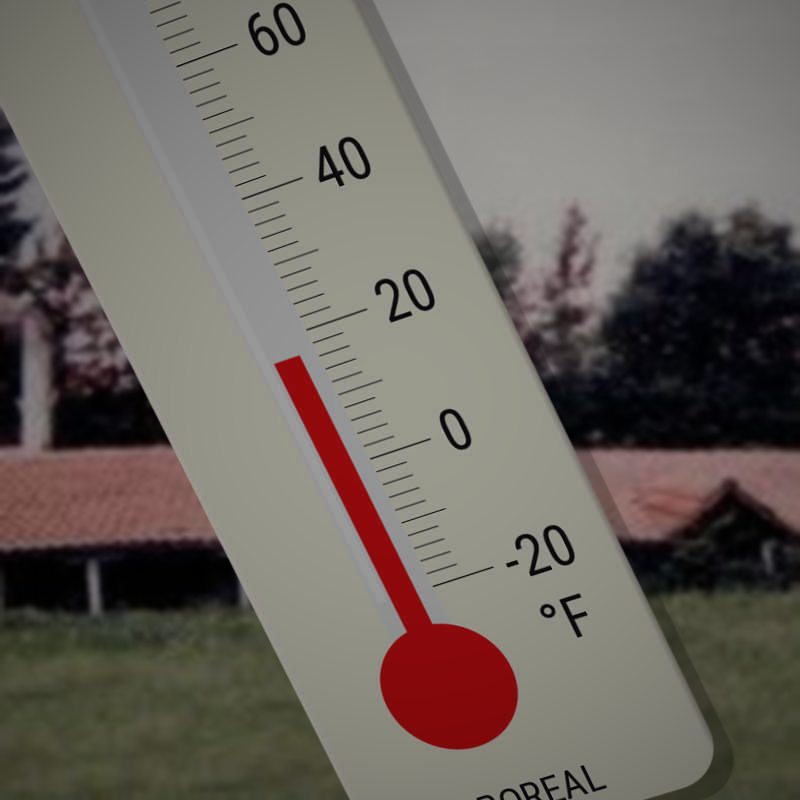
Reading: °F 17
